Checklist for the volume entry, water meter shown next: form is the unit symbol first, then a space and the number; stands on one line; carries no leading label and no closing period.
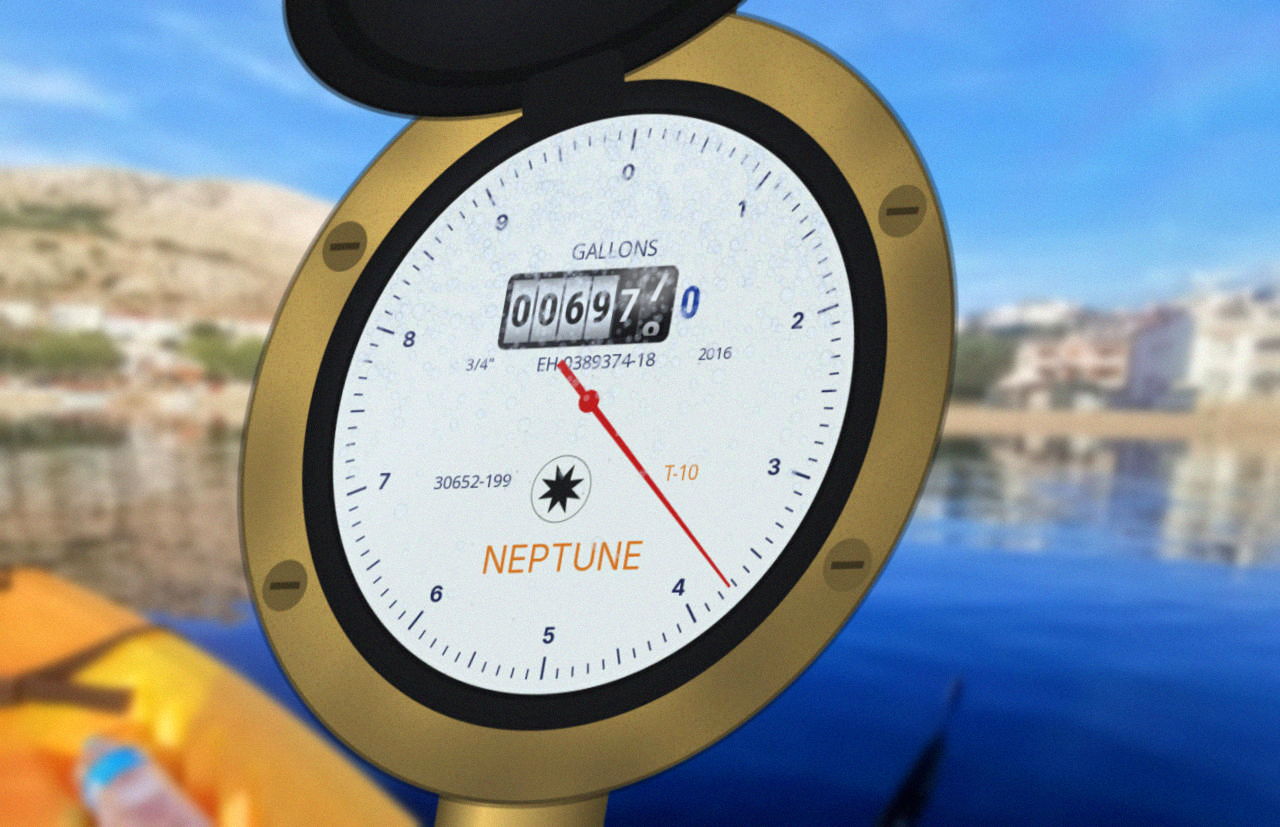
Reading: gal 69773.7
